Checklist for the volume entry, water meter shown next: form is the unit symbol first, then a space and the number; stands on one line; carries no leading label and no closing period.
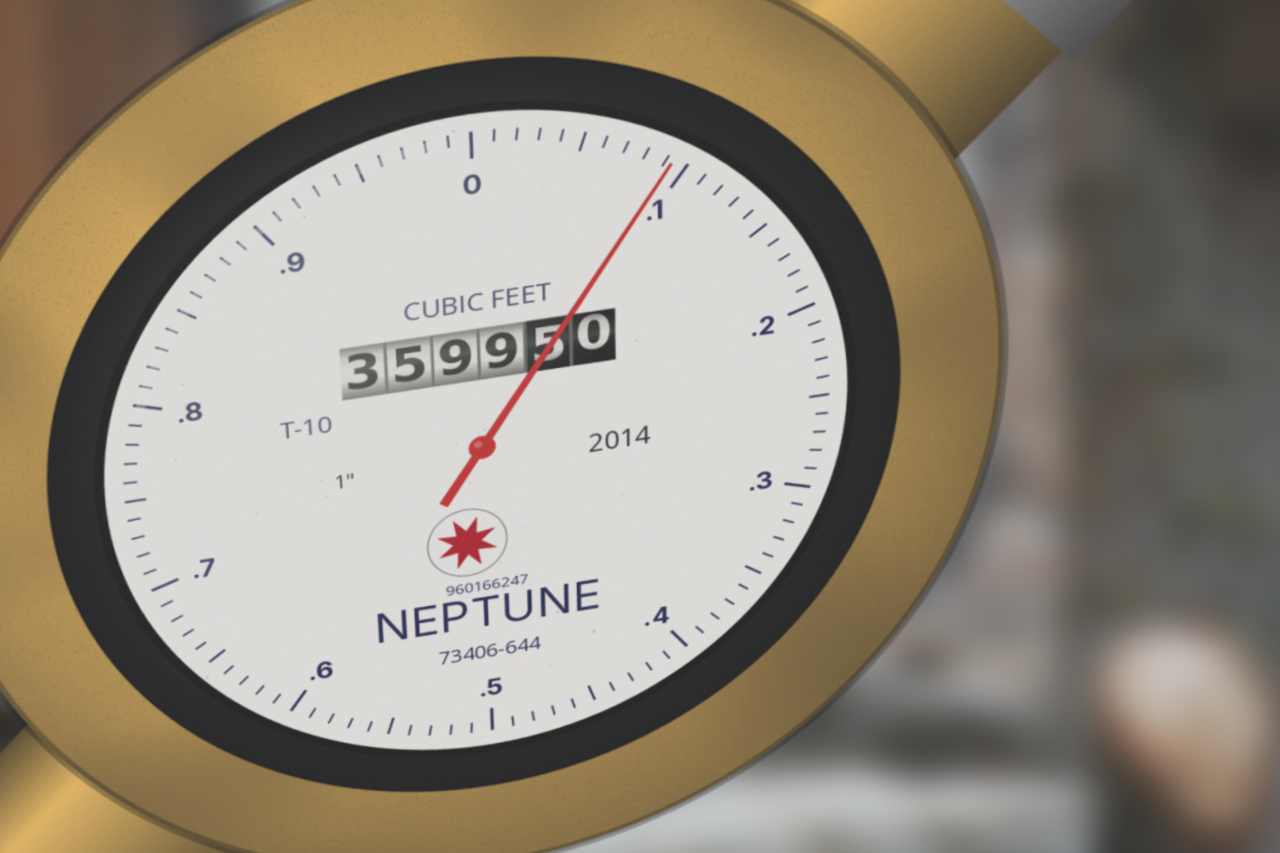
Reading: ft³ 359950.09
